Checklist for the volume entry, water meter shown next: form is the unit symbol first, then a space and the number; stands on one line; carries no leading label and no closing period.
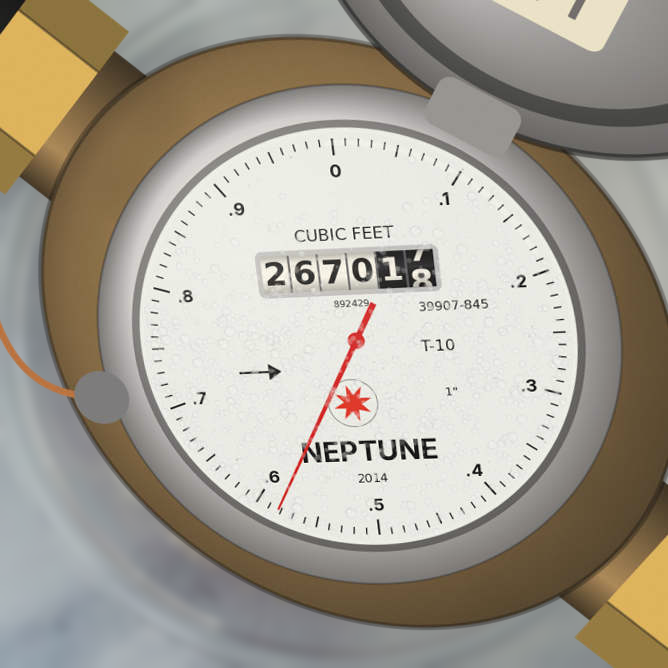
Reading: ft³ 267017.58
